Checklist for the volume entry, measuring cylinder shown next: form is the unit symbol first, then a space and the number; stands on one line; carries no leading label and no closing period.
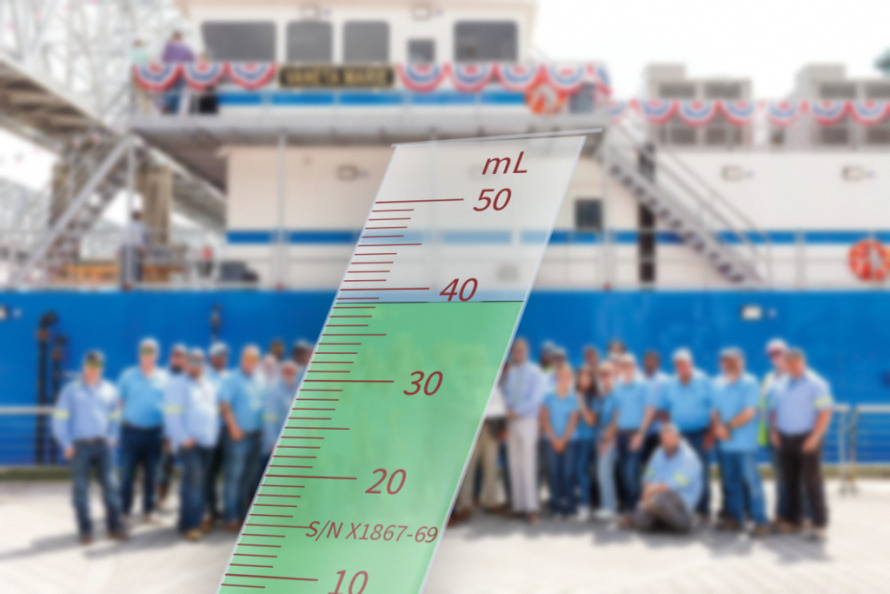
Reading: mL 38.5
